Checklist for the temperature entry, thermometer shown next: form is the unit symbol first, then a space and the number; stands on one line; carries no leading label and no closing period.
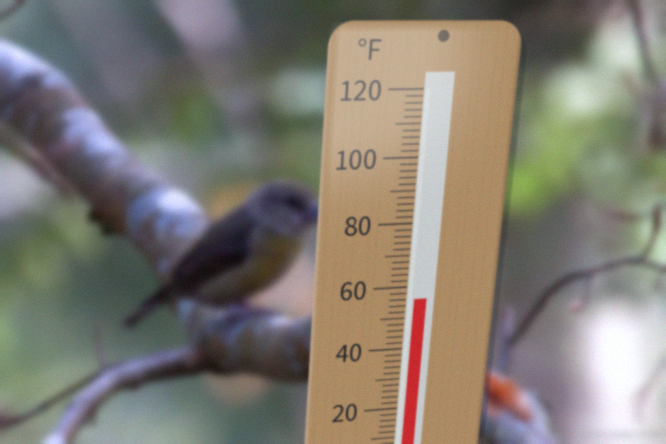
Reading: °F 56
